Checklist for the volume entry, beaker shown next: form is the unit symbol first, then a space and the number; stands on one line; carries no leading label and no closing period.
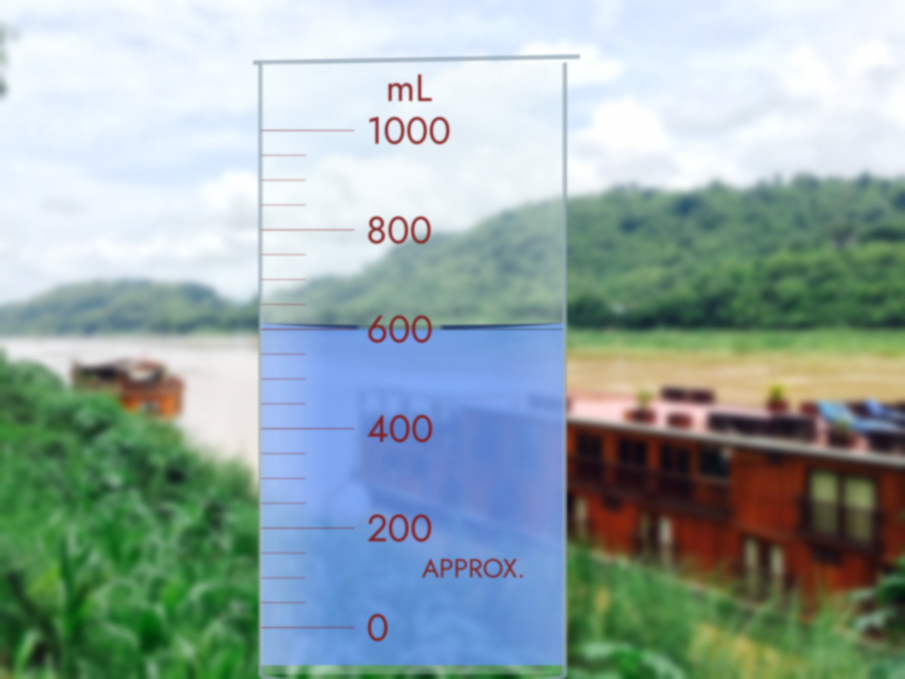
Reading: mL 600
